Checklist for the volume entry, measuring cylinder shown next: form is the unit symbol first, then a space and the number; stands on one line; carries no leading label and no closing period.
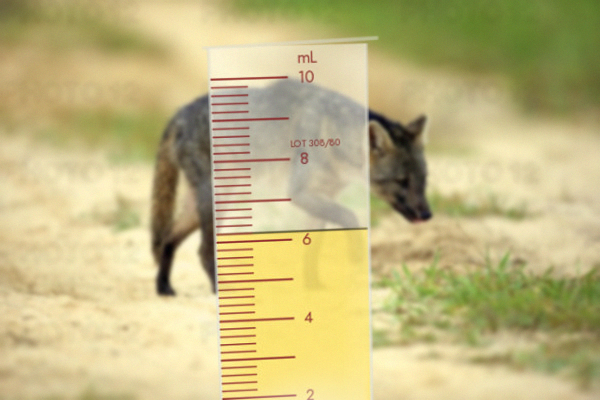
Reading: mL 6.2
